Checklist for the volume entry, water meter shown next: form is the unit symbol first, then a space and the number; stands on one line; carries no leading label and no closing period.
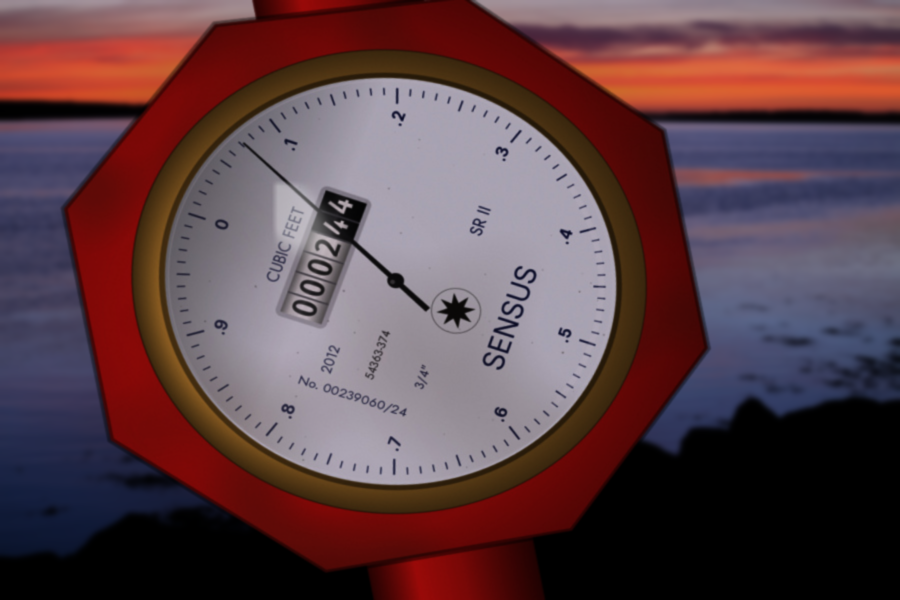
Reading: ft³ 244.07
